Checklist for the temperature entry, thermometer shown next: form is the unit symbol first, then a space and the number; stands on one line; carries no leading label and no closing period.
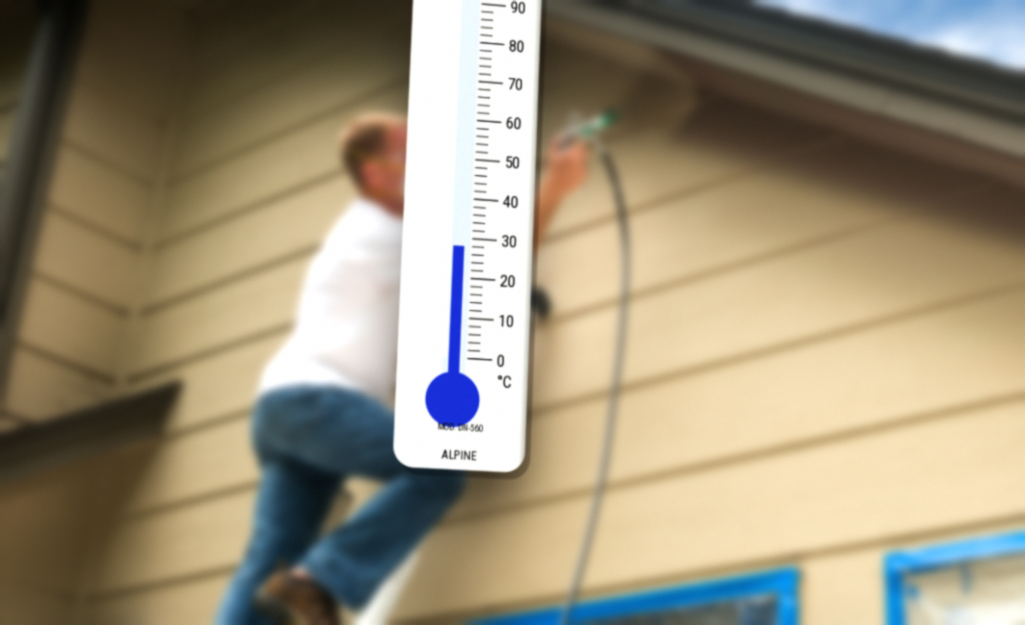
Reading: °C 28
